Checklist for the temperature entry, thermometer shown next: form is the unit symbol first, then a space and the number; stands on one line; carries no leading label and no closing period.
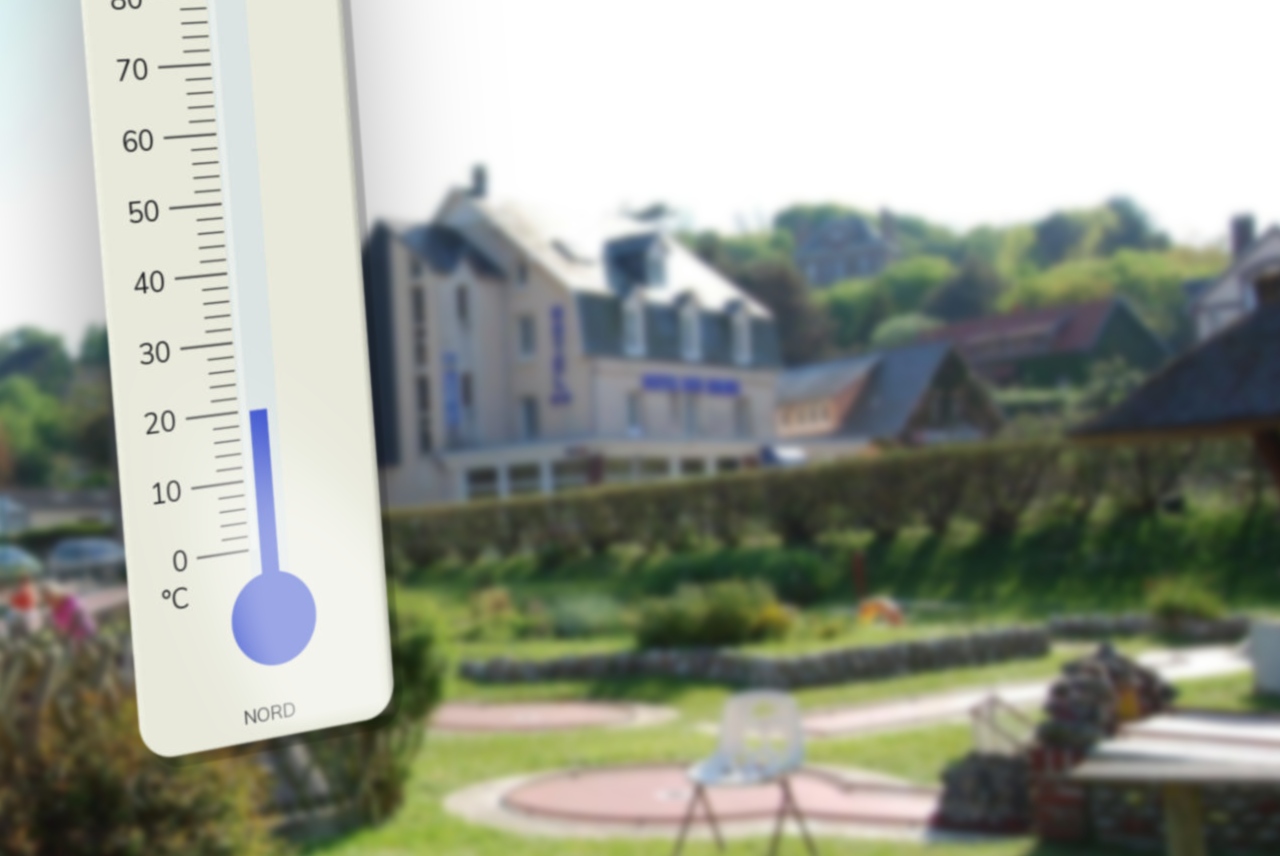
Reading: °C 20
